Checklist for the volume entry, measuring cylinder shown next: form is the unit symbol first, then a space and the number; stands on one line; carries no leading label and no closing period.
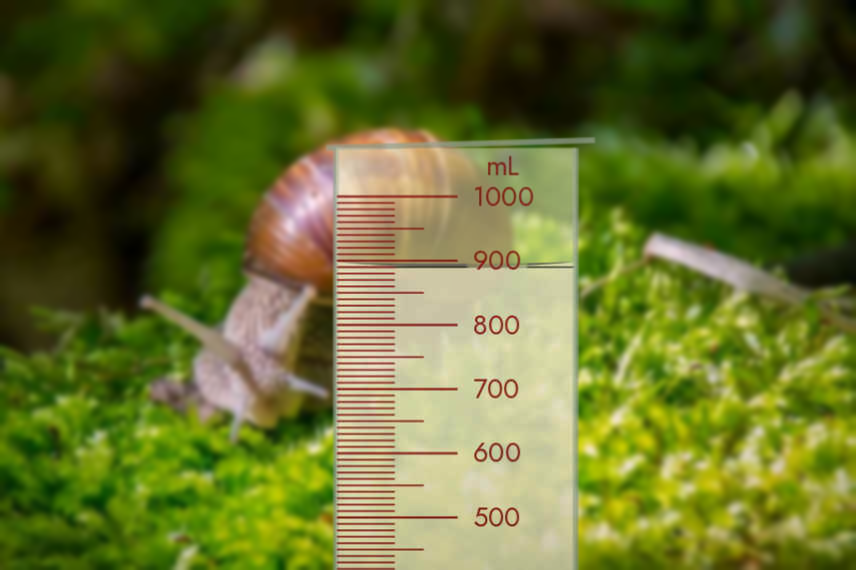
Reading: mL 890
